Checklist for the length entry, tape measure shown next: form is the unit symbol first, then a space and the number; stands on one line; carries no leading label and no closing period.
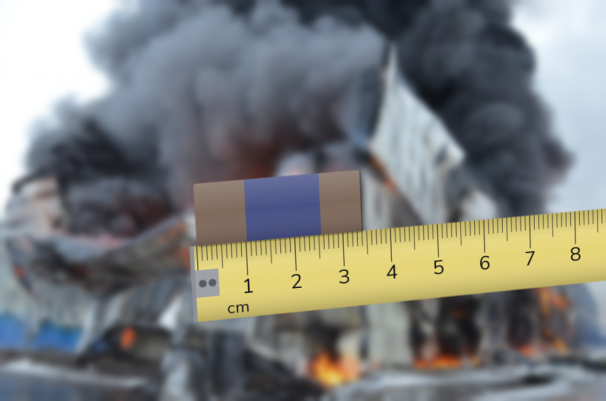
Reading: cm 3.4
